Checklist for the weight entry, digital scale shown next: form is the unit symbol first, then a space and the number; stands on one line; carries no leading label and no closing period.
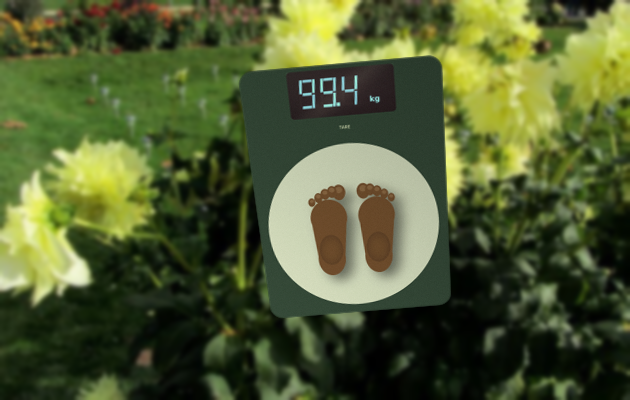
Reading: kg 99.4
